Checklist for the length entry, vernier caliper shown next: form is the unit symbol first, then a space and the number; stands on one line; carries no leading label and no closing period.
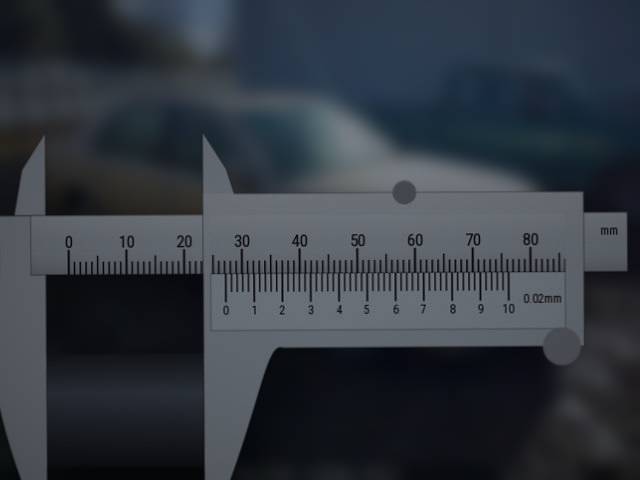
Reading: mm 27.2
